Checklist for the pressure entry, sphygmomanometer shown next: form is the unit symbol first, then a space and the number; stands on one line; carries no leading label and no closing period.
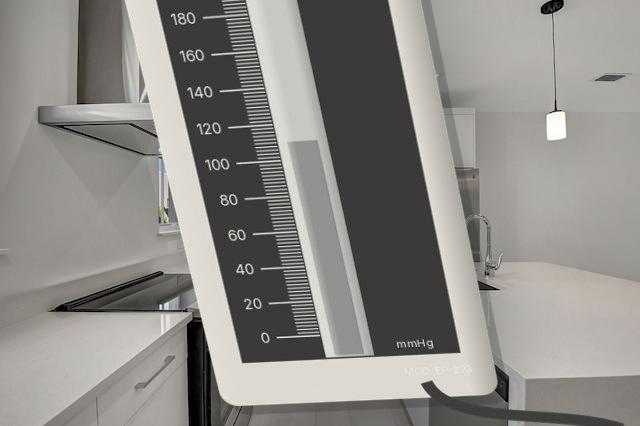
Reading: mmHg 110
